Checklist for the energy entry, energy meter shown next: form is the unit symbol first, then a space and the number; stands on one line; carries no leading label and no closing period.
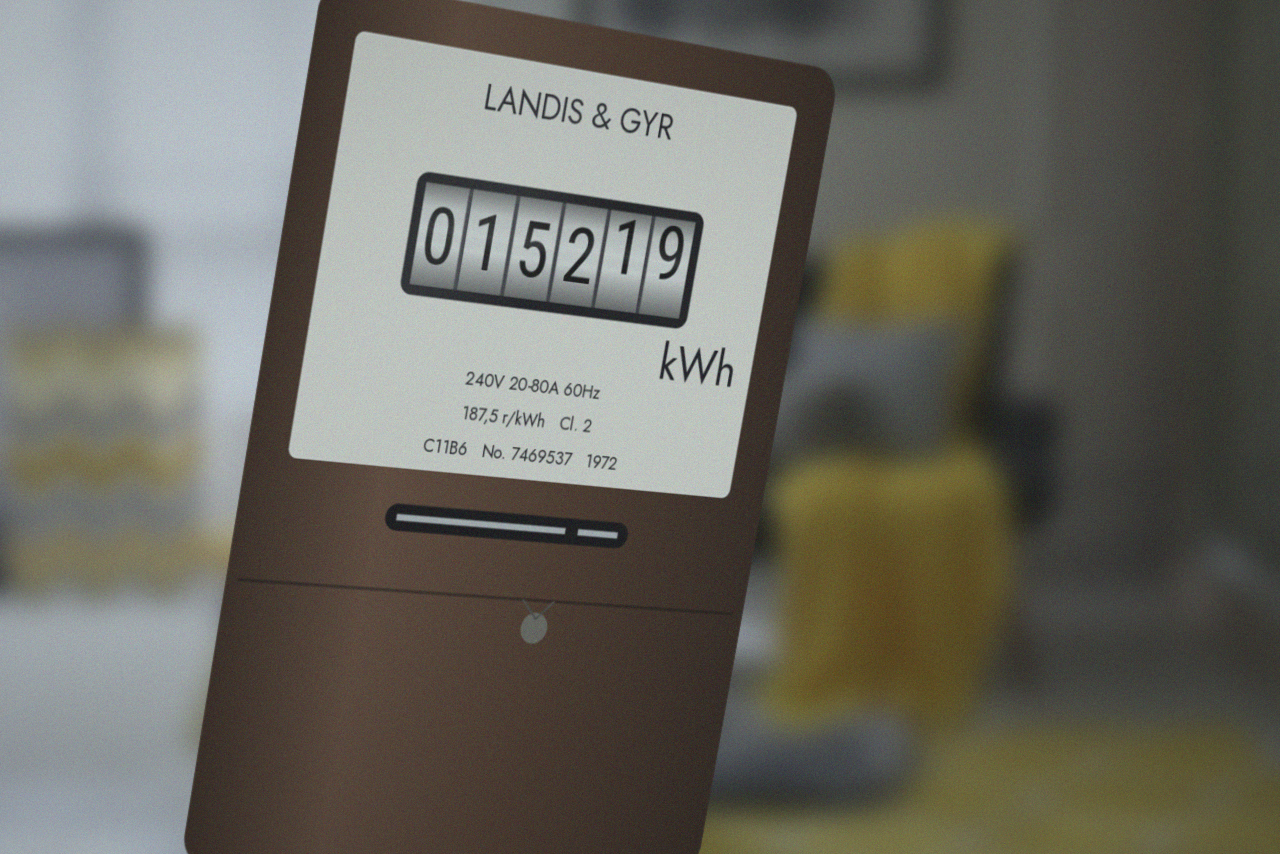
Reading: kWh 15219
